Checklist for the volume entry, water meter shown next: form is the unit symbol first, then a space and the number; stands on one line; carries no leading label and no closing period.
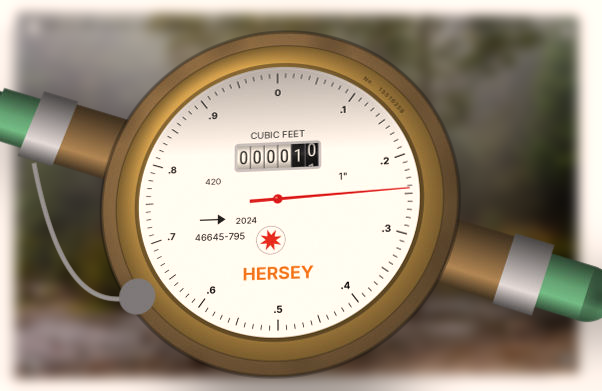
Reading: ft³ 10.24
